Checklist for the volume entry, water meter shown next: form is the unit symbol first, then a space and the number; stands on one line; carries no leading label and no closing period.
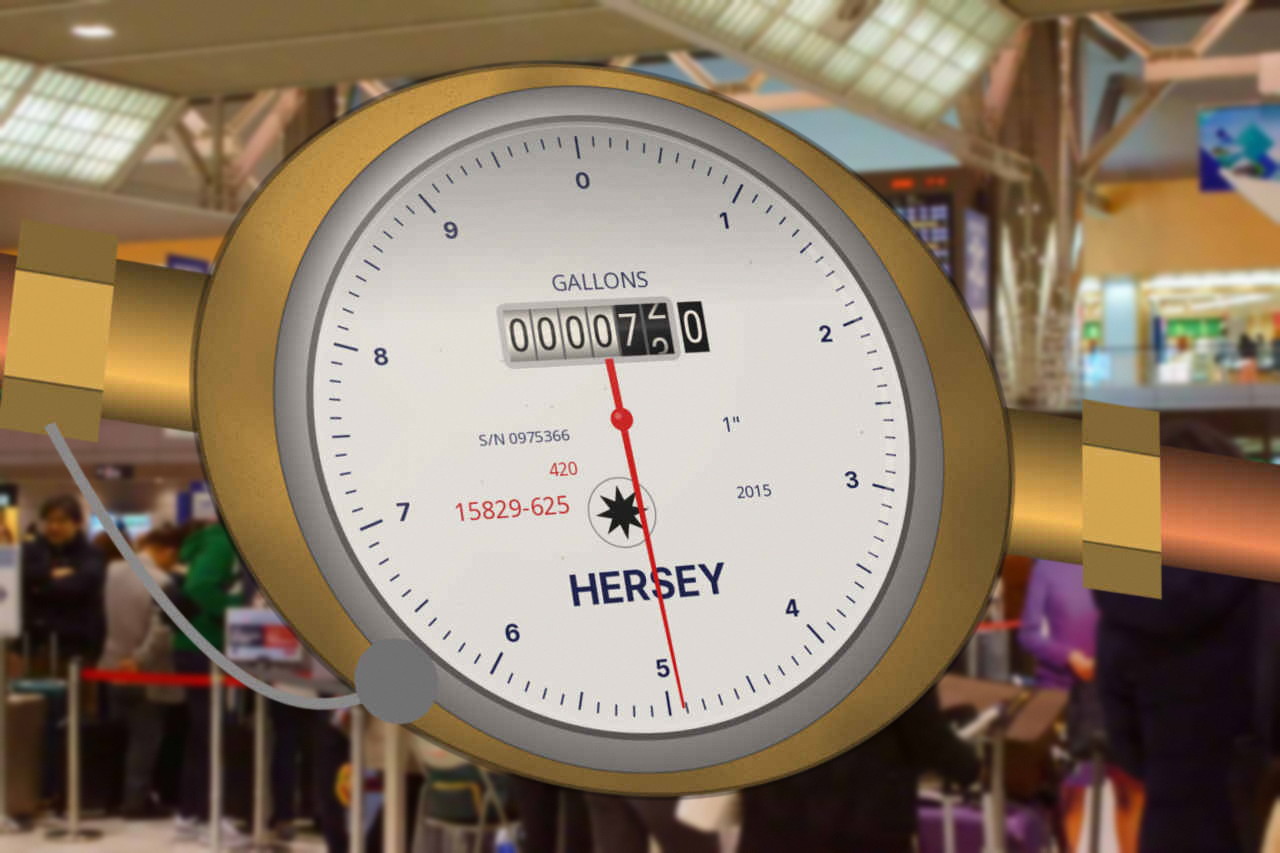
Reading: gal 724.9
